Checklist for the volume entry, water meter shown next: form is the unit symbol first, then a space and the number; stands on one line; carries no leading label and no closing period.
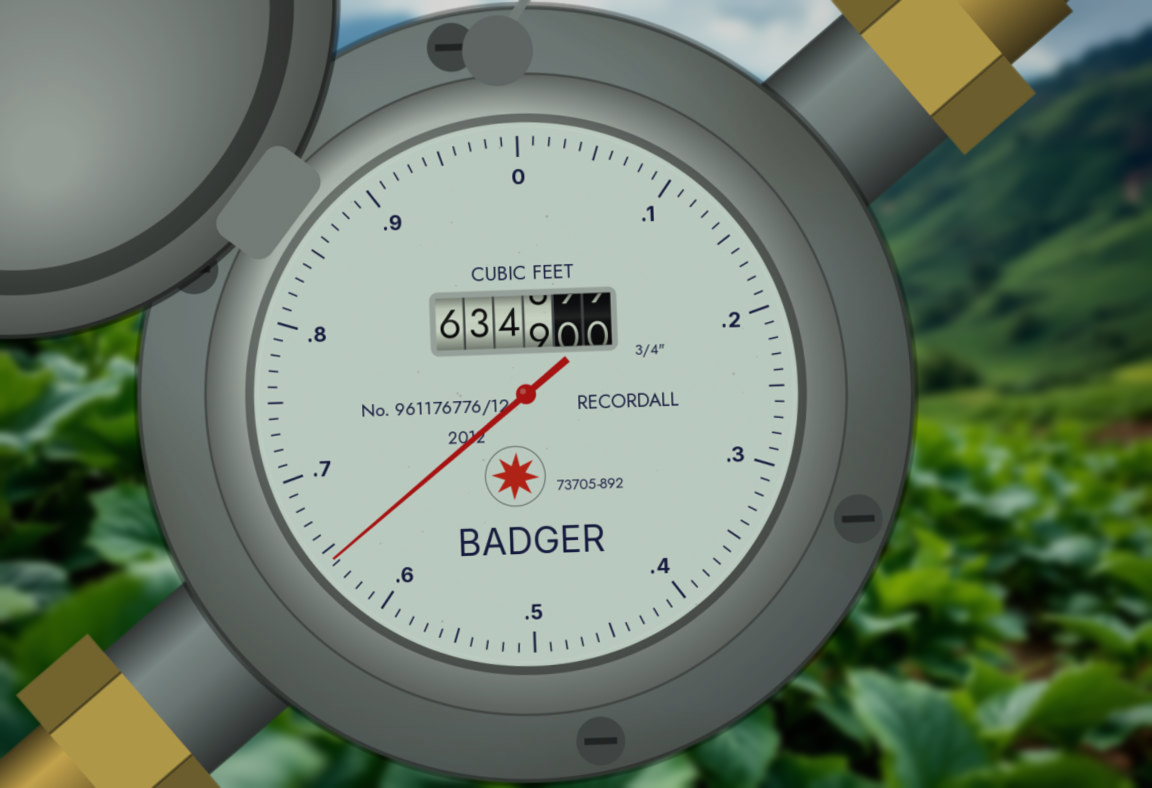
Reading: ft³ 634899.64
